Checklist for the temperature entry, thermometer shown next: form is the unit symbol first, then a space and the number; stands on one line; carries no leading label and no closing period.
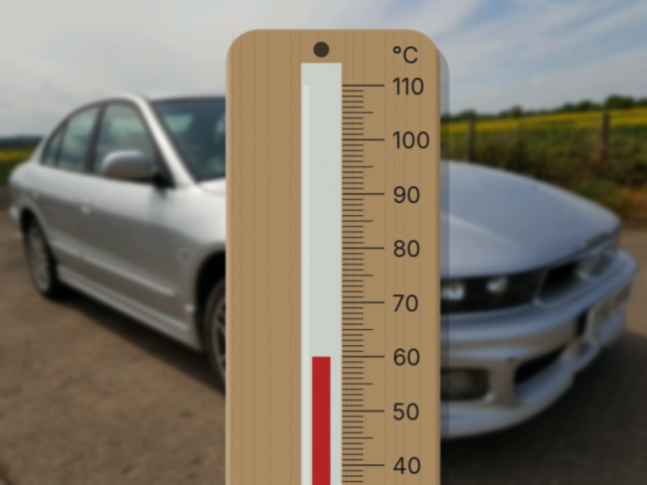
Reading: °C 60
